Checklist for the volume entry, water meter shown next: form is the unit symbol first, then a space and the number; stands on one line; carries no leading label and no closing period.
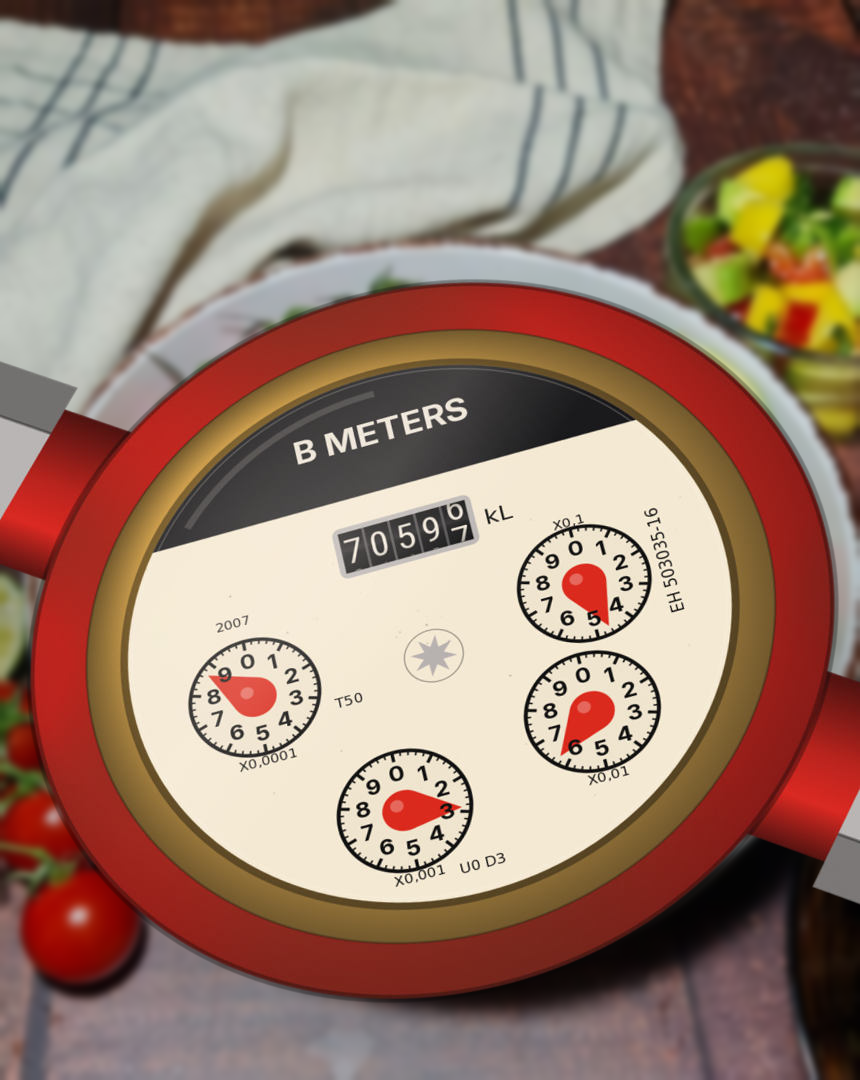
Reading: kL 70596.4628
